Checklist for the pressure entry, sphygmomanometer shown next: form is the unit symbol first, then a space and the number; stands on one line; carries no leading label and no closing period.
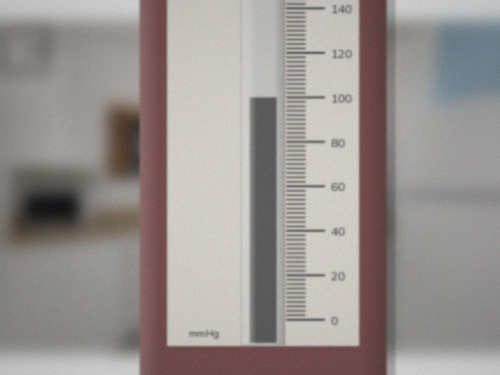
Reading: mmHg 100
